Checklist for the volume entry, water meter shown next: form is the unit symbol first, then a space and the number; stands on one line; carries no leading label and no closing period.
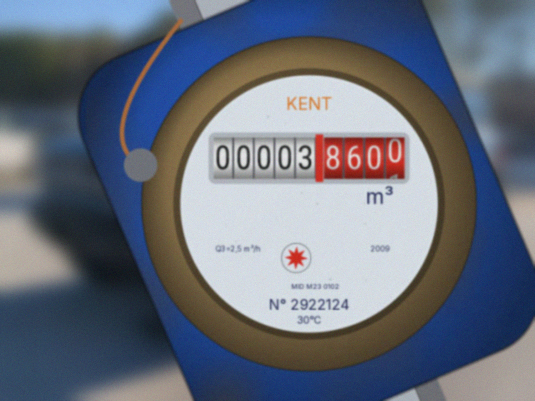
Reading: m³ 3.8600
